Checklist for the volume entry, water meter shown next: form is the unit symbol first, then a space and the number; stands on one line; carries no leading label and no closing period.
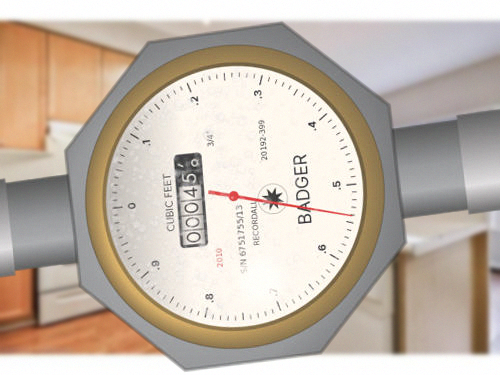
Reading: ft³ 457.54
